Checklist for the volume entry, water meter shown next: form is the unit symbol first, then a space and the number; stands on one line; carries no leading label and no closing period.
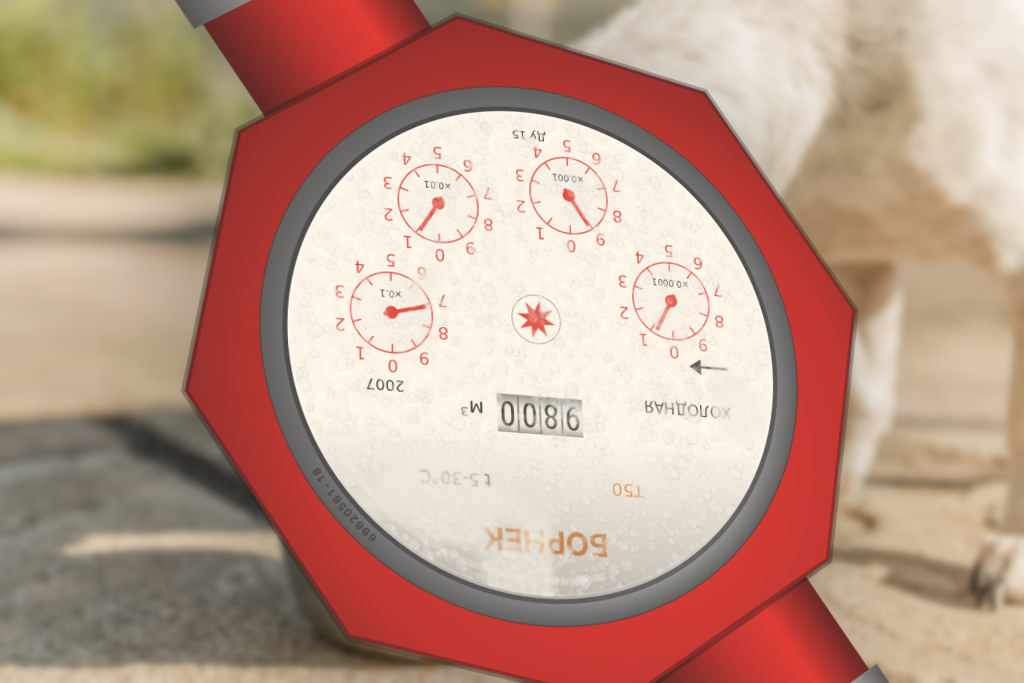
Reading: m³ 9800.7090
